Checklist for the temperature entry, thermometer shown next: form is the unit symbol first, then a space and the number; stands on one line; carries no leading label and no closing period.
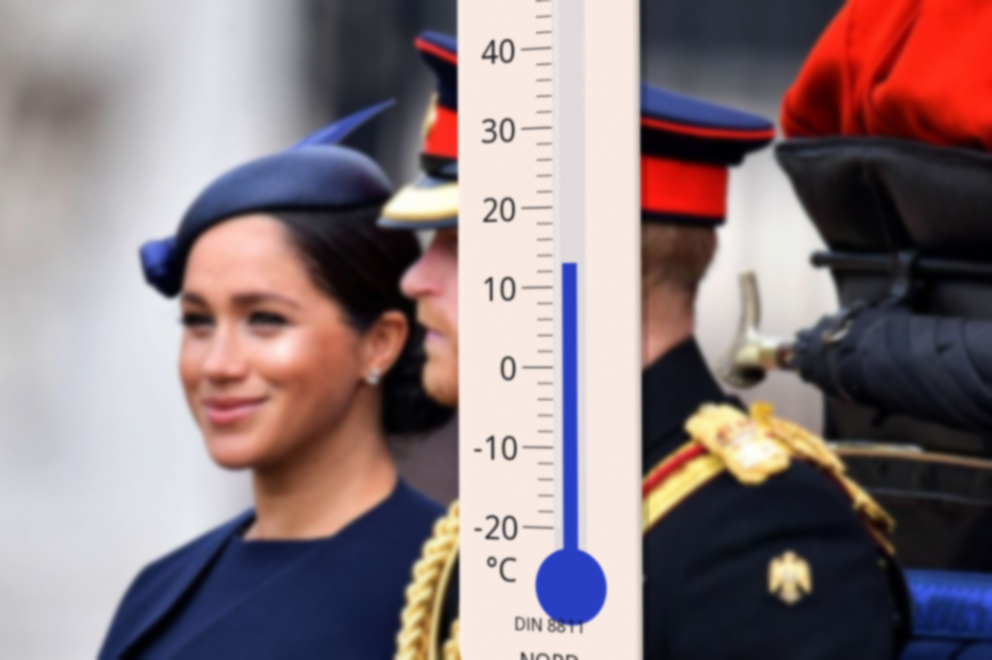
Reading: °C 13
